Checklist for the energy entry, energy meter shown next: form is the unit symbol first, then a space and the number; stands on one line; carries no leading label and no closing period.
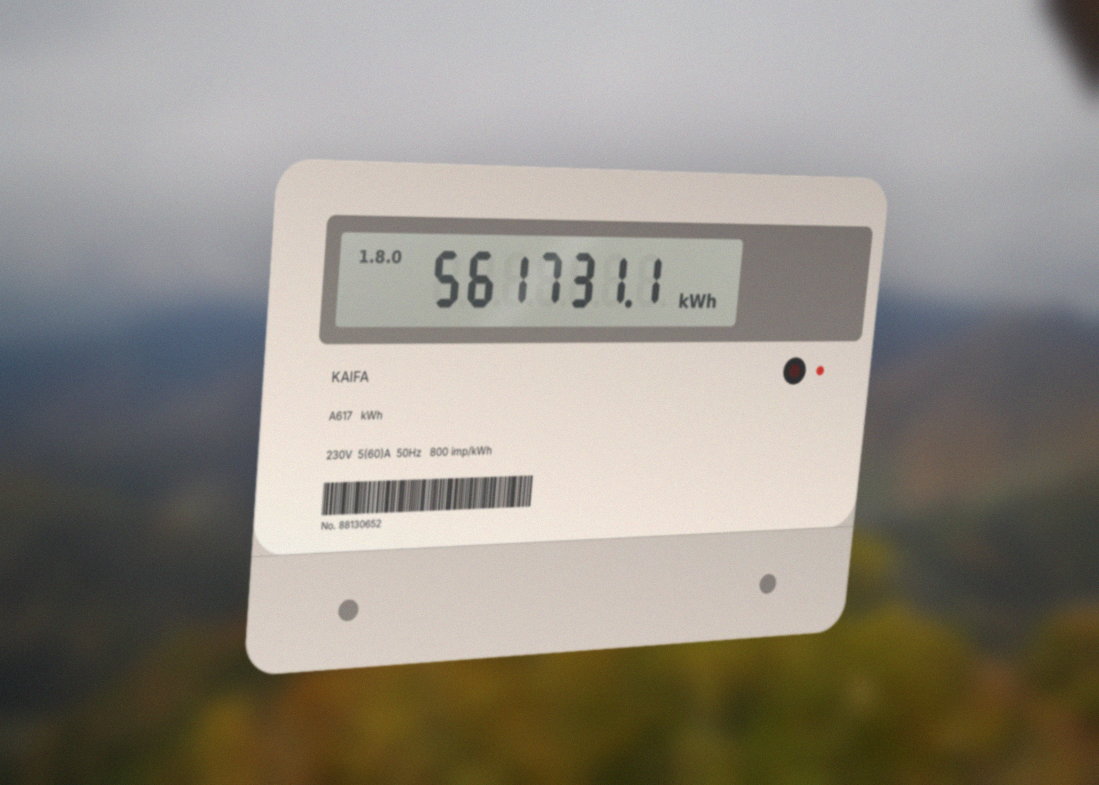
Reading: kWh 561731.1
